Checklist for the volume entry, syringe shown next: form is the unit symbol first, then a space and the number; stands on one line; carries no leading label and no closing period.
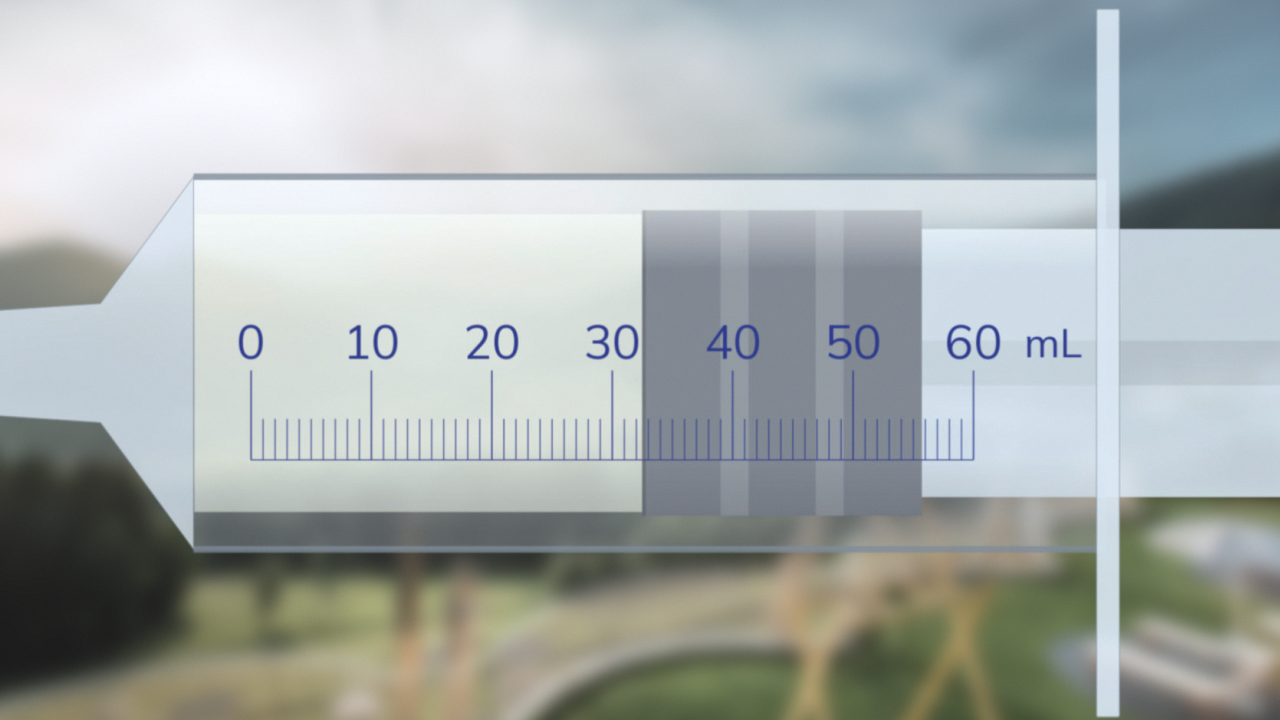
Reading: mL 32.5
